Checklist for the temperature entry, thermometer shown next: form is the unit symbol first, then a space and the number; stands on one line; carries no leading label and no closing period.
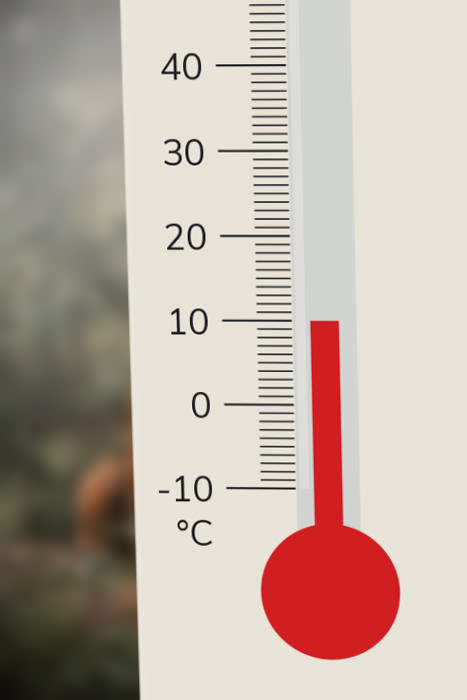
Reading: °C 10
